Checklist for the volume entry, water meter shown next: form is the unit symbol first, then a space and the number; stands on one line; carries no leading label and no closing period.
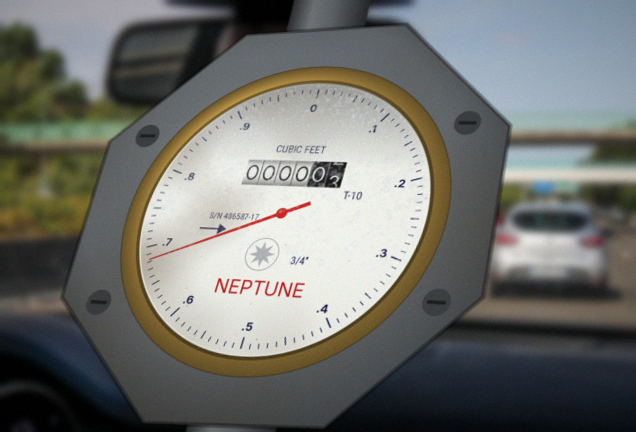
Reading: ft³ 2.68
